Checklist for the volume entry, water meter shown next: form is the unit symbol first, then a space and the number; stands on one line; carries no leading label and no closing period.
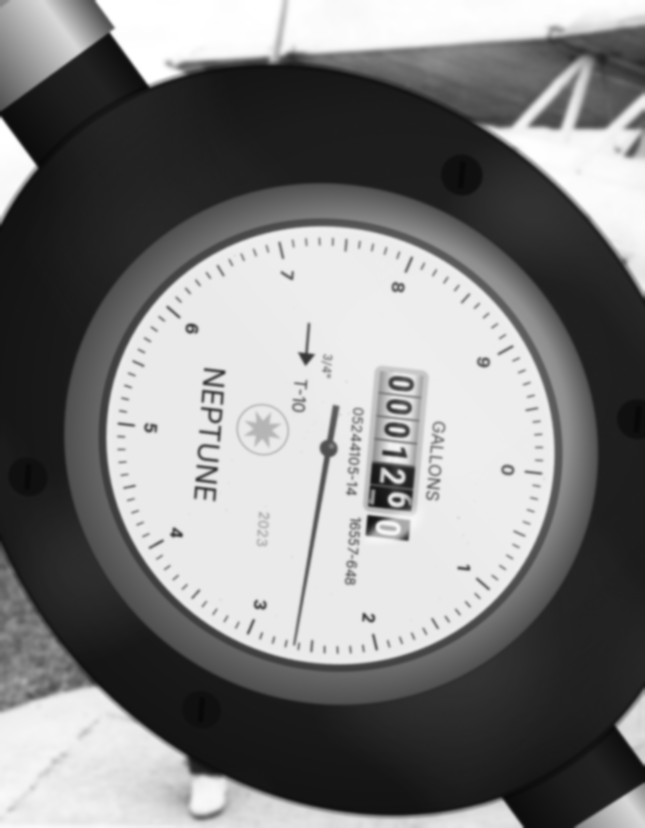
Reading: gal 1262.6
